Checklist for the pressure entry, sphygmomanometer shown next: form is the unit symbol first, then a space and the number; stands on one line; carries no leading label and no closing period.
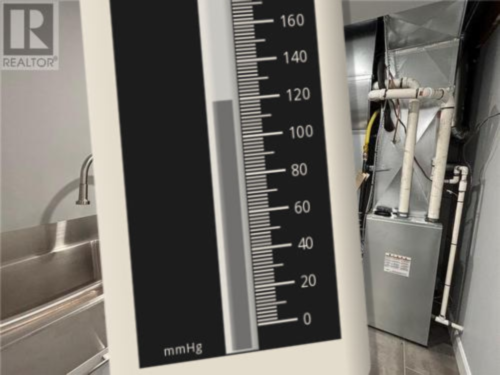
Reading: mmHg 120
